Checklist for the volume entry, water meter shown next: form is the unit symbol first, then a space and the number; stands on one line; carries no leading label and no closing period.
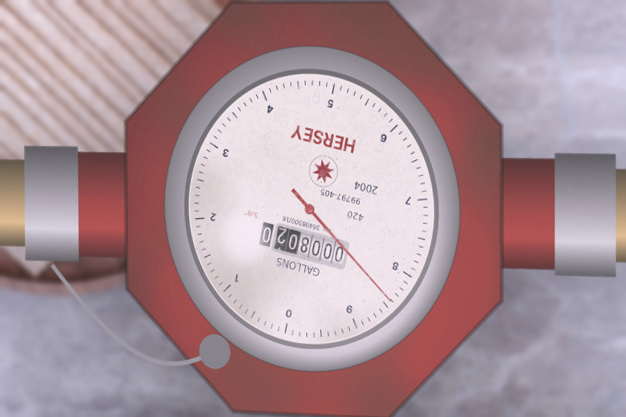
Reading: gal 8018.4
